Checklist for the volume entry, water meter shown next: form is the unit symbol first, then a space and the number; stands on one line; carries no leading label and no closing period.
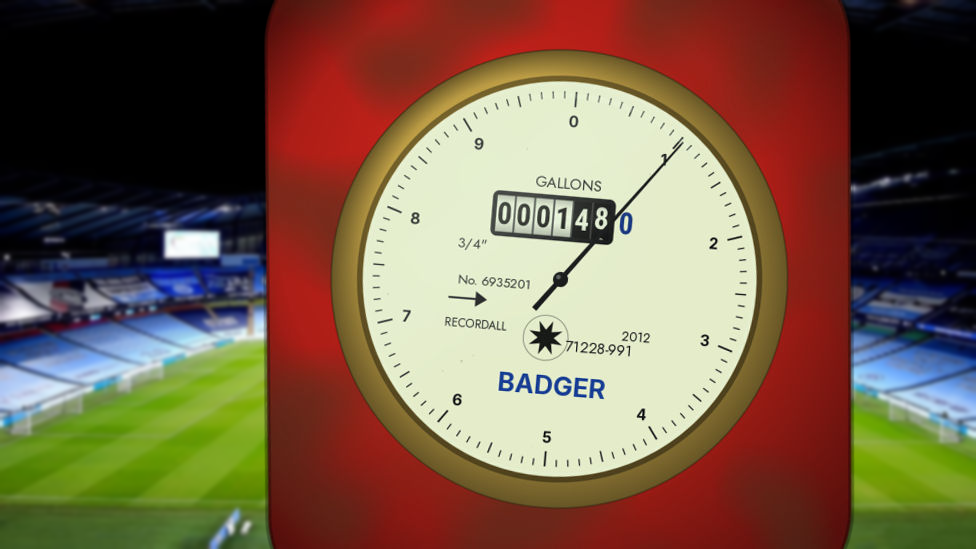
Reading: gal 1481.0
